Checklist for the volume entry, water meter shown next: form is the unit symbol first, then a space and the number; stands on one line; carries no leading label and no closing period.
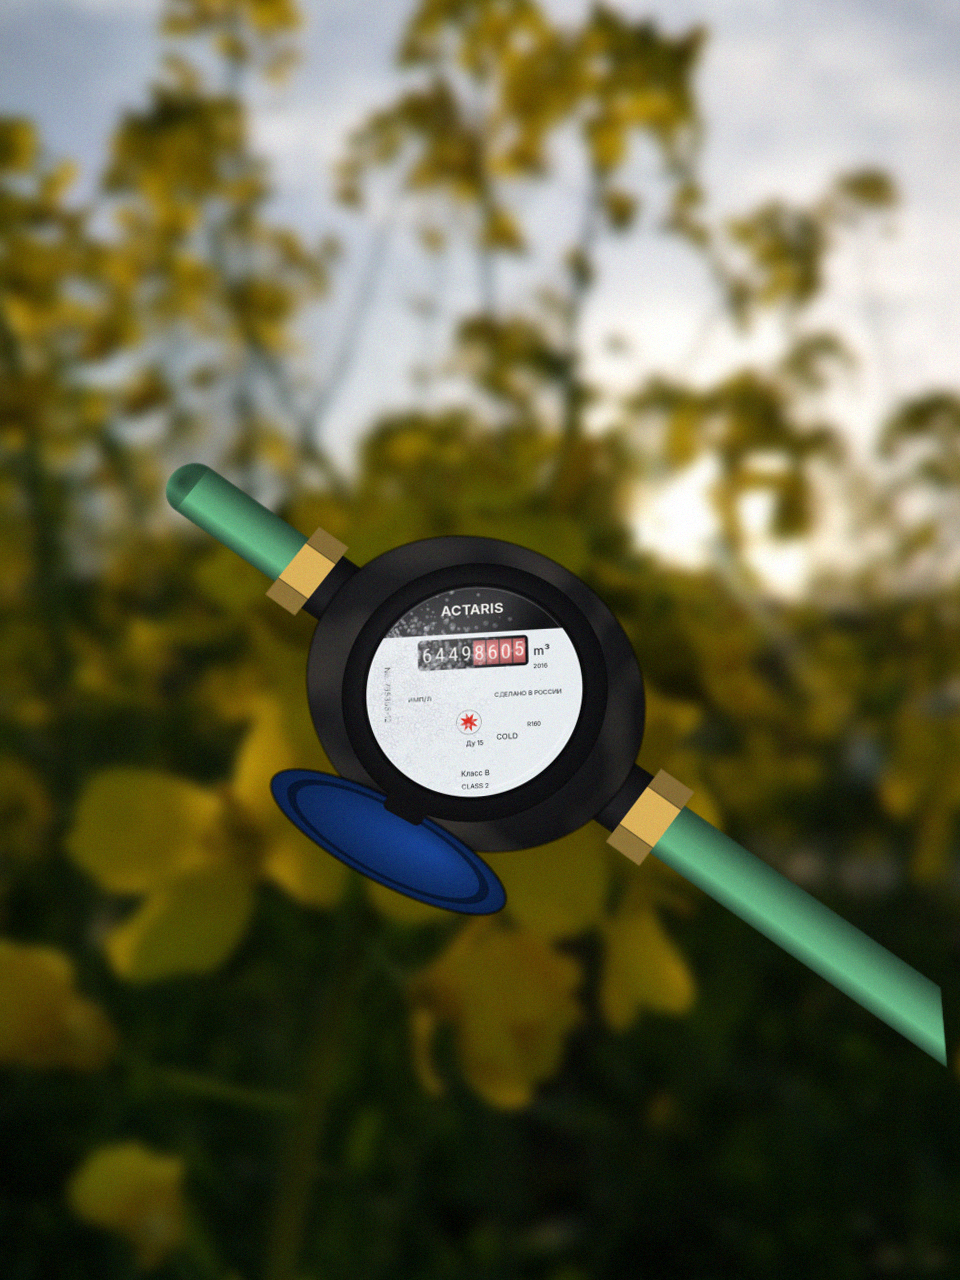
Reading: m³ 6449.8605
